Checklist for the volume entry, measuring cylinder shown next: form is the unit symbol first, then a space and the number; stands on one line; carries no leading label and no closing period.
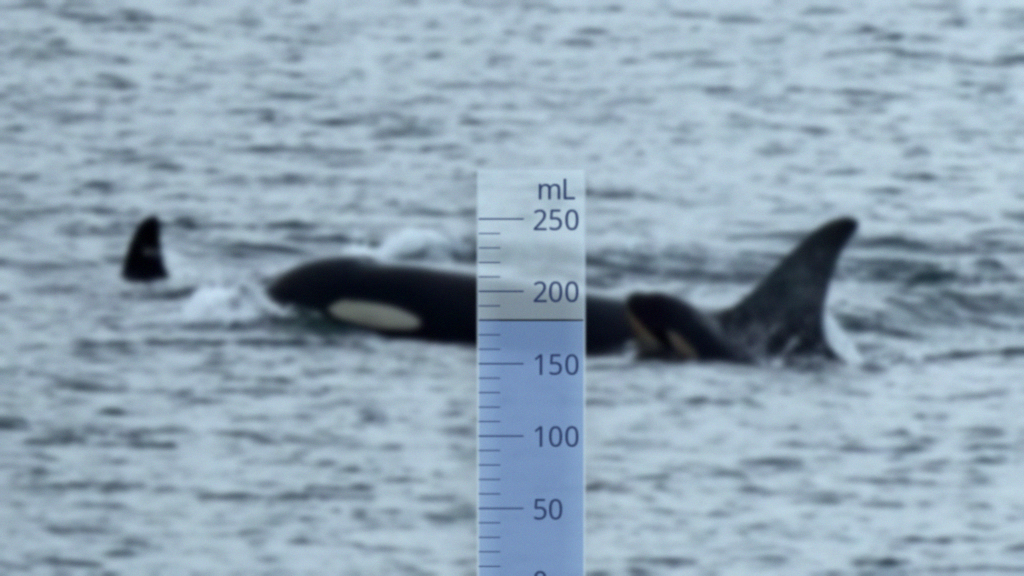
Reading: mL 180
